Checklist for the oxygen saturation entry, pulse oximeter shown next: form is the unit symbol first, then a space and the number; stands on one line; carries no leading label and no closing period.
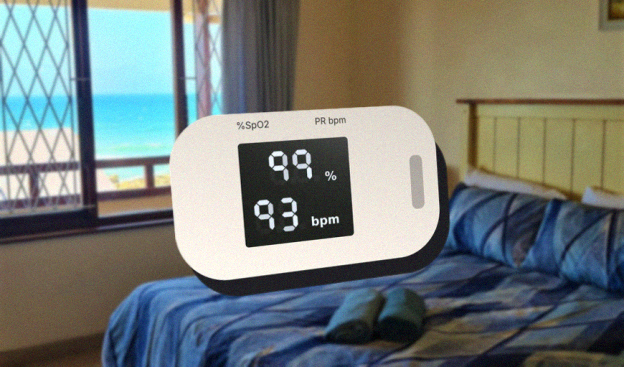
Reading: % 99
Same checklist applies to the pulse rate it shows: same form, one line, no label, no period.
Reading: bpm 93
